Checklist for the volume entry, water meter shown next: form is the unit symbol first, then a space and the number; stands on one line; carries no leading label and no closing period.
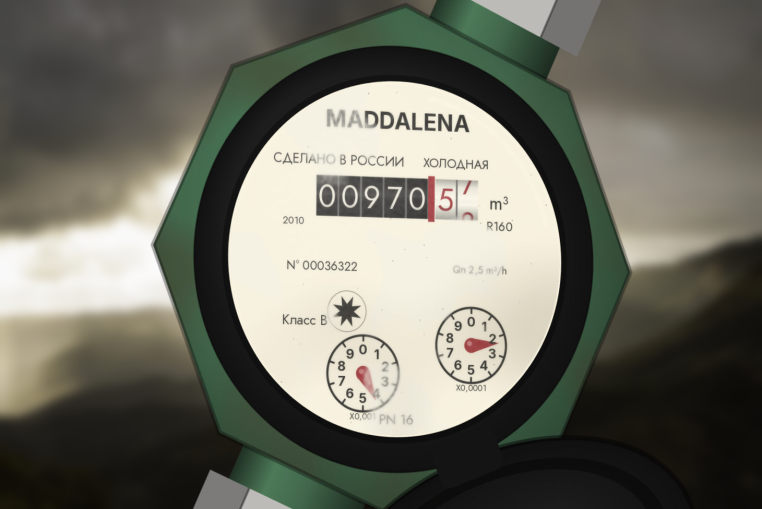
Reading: m³ 970.5742
